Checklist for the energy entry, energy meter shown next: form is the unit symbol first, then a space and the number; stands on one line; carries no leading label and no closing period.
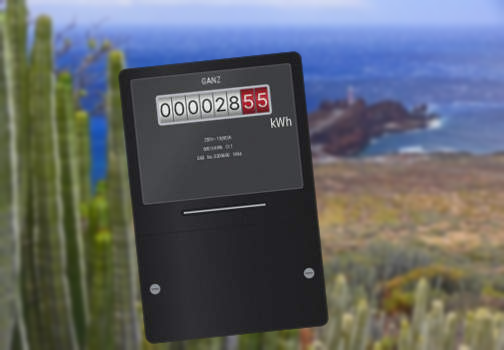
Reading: kWh 28.55
